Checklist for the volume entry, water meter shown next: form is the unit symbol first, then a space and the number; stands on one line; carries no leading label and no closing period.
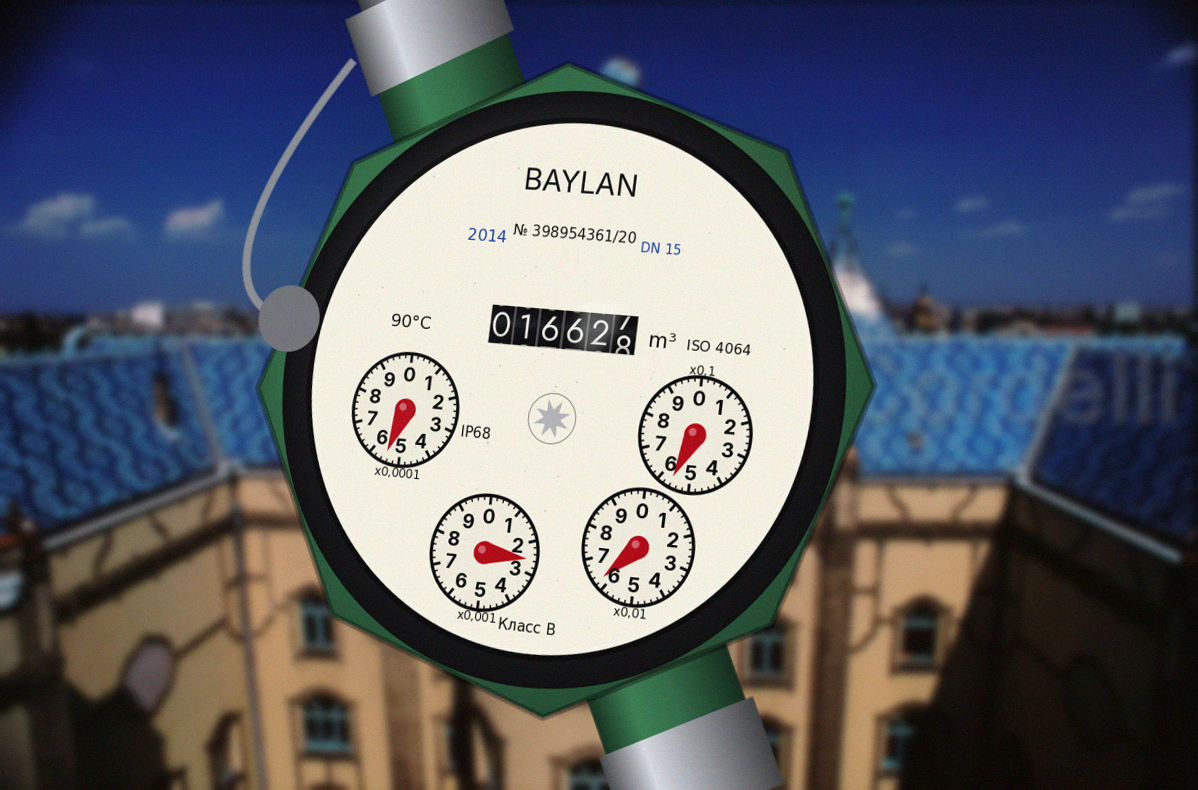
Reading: m³ 16627.5625
